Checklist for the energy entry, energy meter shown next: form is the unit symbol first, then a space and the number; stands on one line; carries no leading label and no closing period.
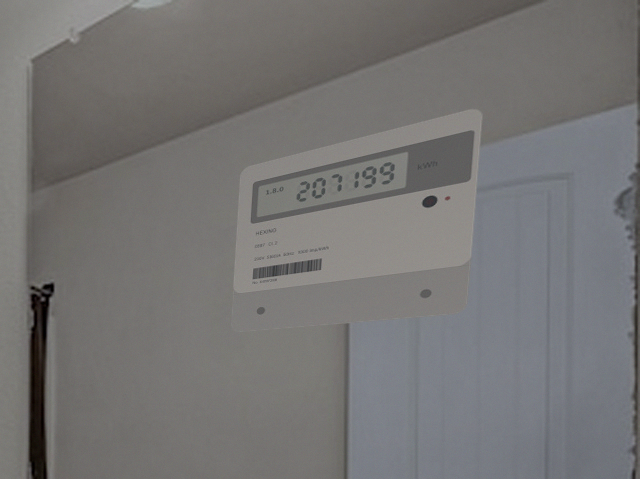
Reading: kWh 207199
